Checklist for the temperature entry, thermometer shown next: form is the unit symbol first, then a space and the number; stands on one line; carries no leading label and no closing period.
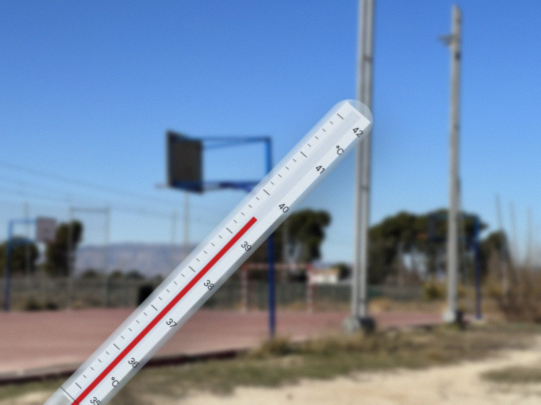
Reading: °C 39.5
